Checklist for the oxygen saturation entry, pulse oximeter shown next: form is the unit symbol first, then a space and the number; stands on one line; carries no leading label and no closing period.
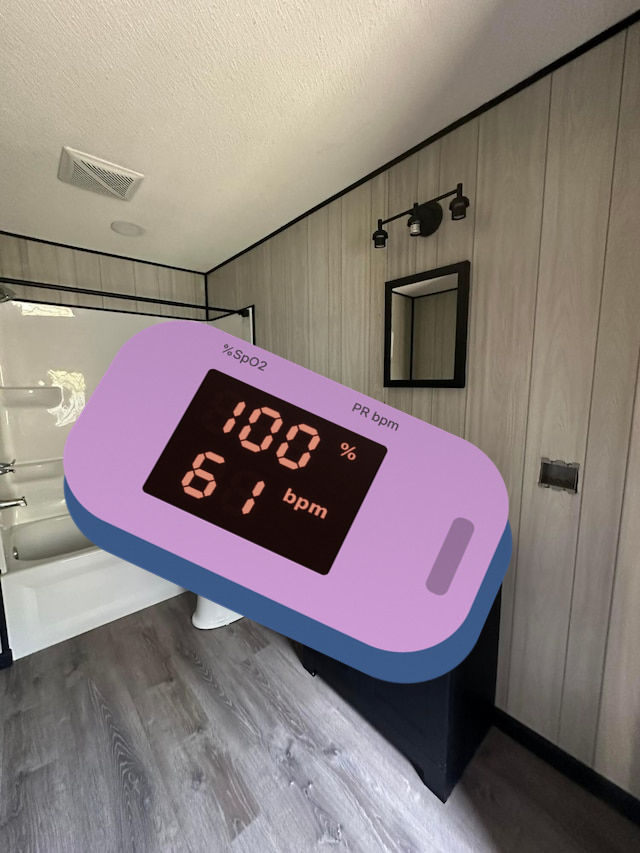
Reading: % 100
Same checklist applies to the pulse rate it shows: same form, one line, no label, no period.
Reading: bpm 61
